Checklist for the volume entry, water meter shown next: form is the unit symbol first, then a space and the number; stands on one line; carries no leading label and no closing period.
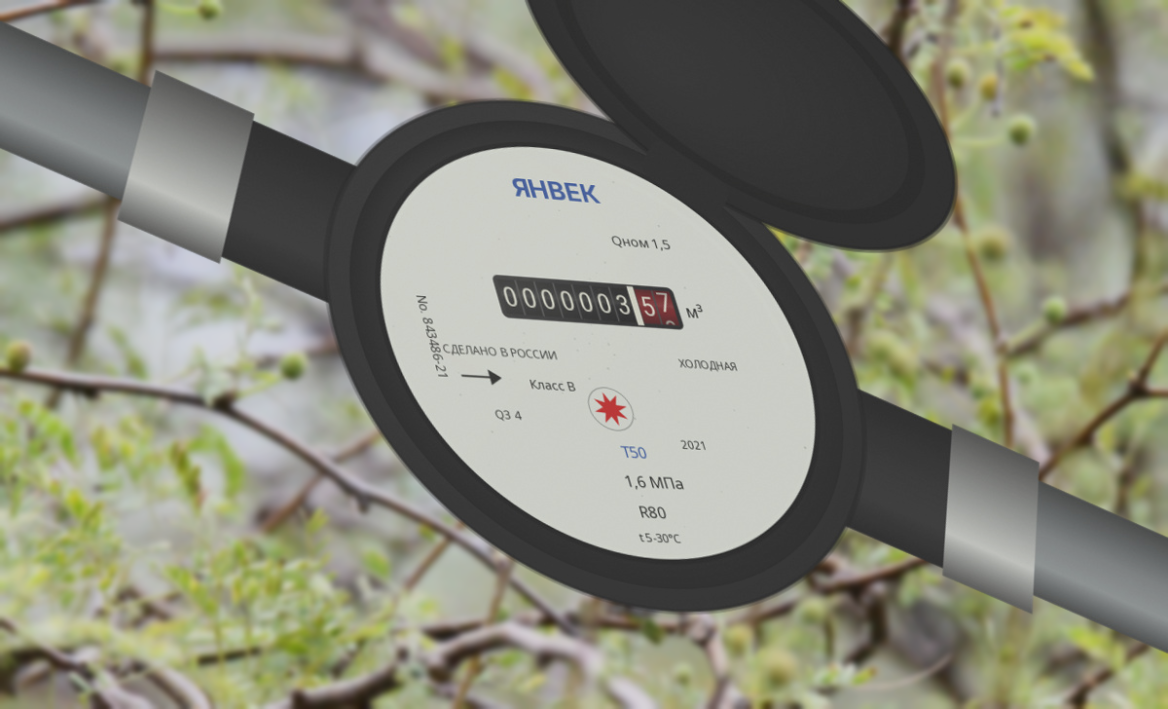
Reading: m³ 3.57
